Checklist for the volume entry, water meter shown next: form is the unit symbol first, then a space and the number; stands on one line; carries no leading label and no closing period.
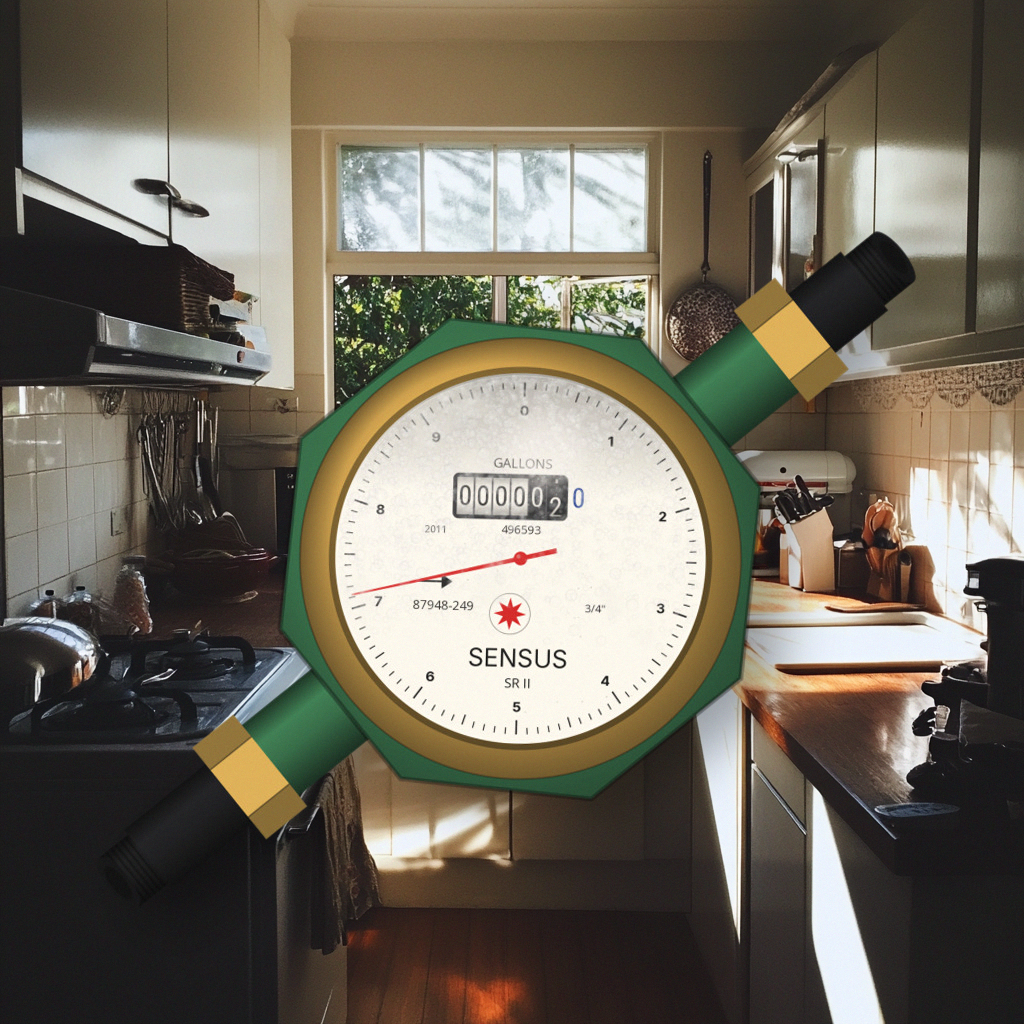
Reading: gal 17.1
